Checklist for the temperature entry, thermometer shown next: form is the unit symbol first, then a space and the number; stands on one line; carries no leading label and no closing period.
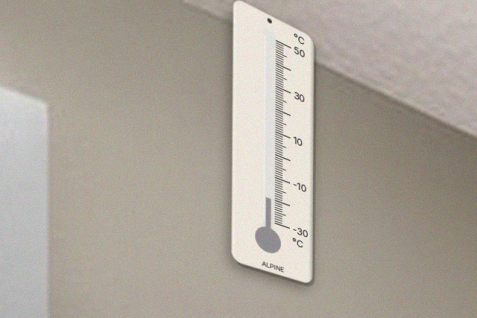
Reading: °C -20
